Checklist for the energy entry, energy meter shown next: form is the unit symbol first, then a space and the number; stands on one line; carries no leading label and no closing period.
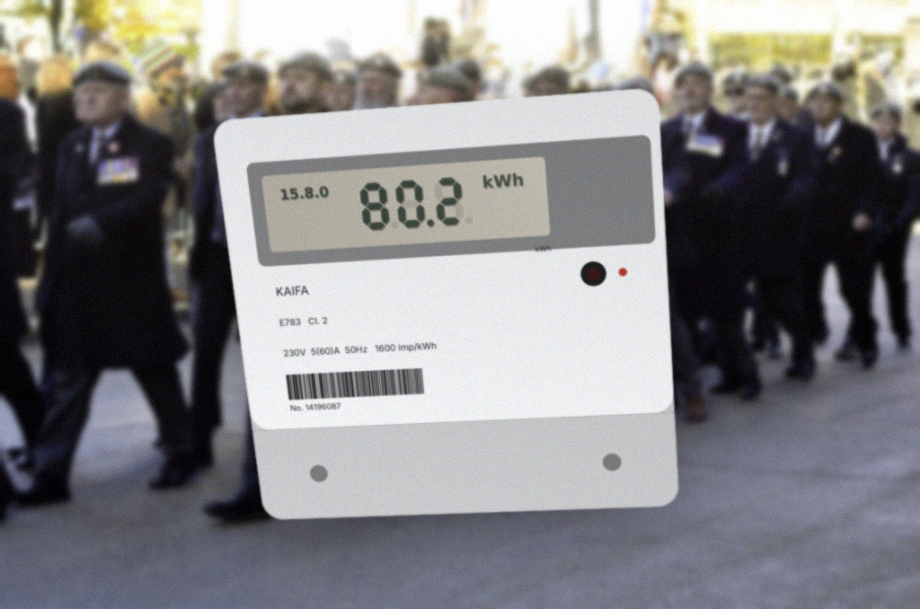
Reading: kWh 80.2
